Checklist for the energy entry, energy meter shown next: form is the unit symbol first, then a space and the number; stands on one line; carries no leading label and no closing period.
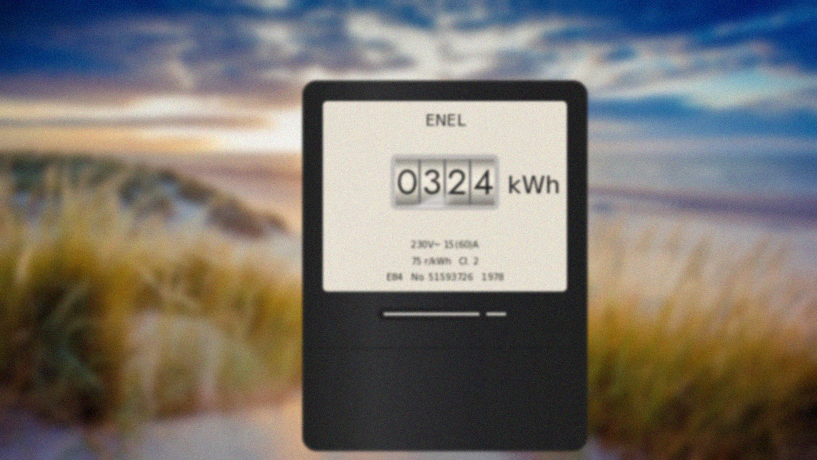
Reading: kWh 324
